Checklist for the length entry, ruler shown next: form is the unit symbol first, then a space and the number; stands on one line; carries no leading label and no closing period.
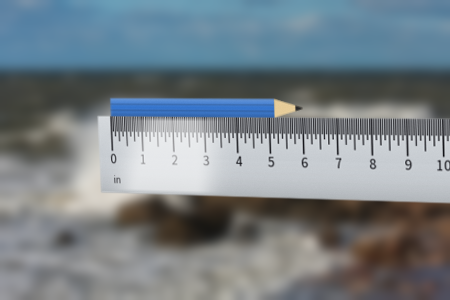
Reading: in 6
